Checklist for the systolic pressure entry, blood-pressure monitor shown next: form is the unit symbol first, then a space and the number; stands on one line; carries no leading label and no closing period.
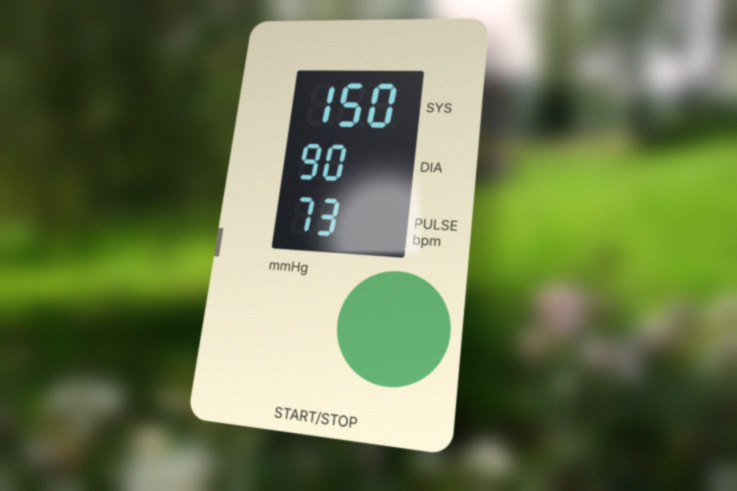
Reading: mmHg 150
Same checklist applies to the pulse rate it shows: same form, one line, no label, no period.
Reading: bpm 73
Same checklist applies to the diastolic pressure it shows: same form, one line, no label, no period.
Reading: mmHg 90
